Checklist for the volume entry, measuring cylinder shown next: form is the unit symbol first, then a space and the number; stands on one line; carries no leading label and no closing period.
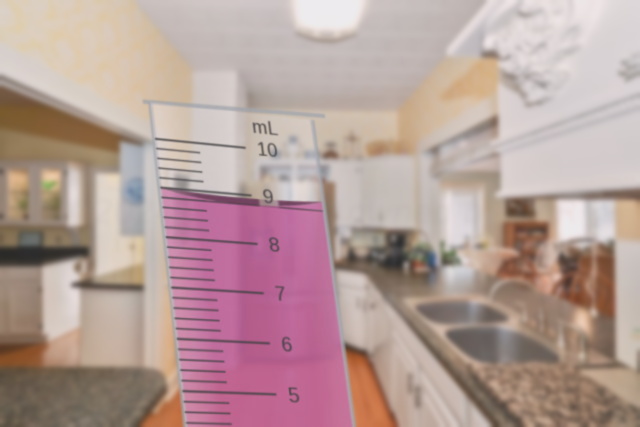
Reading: mL 8.8
